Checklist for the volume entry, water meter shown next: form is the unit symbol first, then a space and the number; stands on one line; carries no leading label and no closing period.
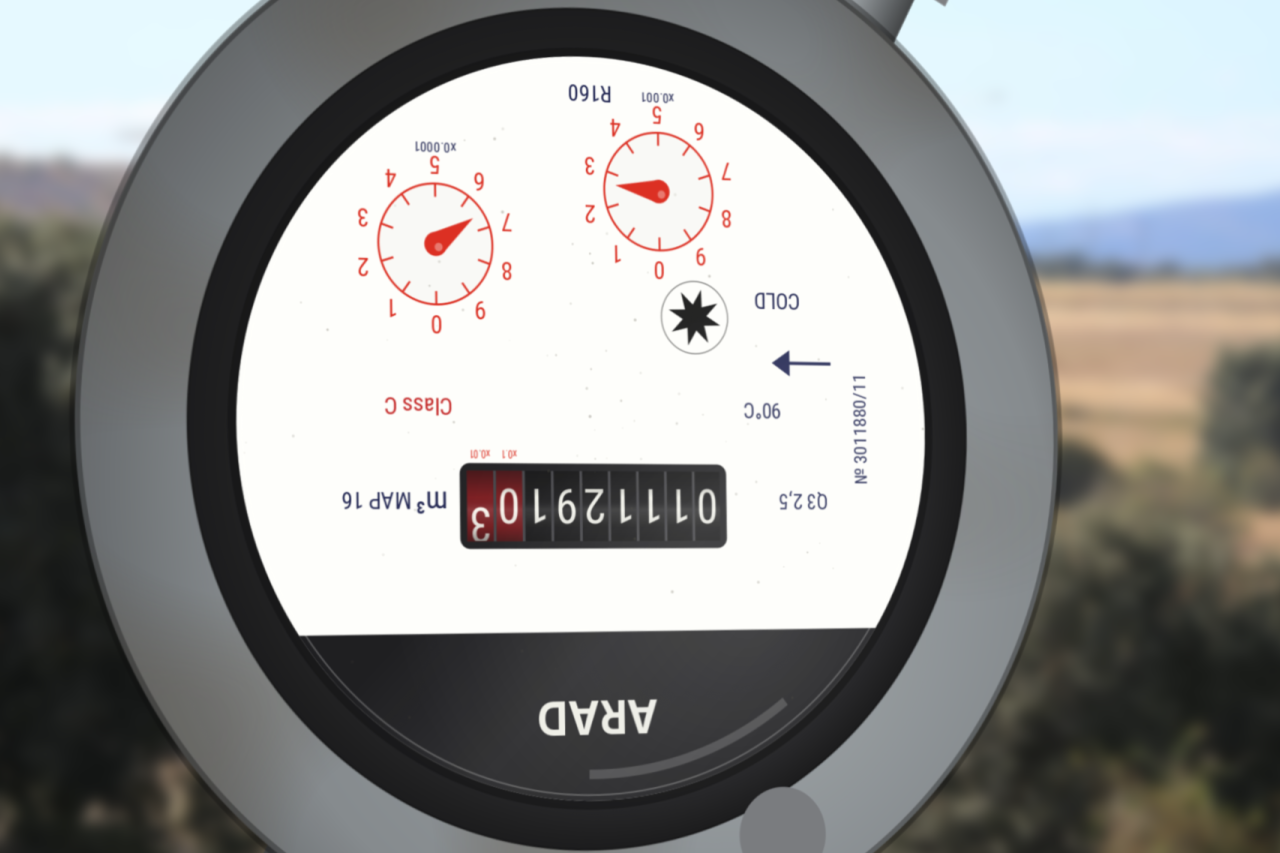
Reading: m³ 111291.0326
